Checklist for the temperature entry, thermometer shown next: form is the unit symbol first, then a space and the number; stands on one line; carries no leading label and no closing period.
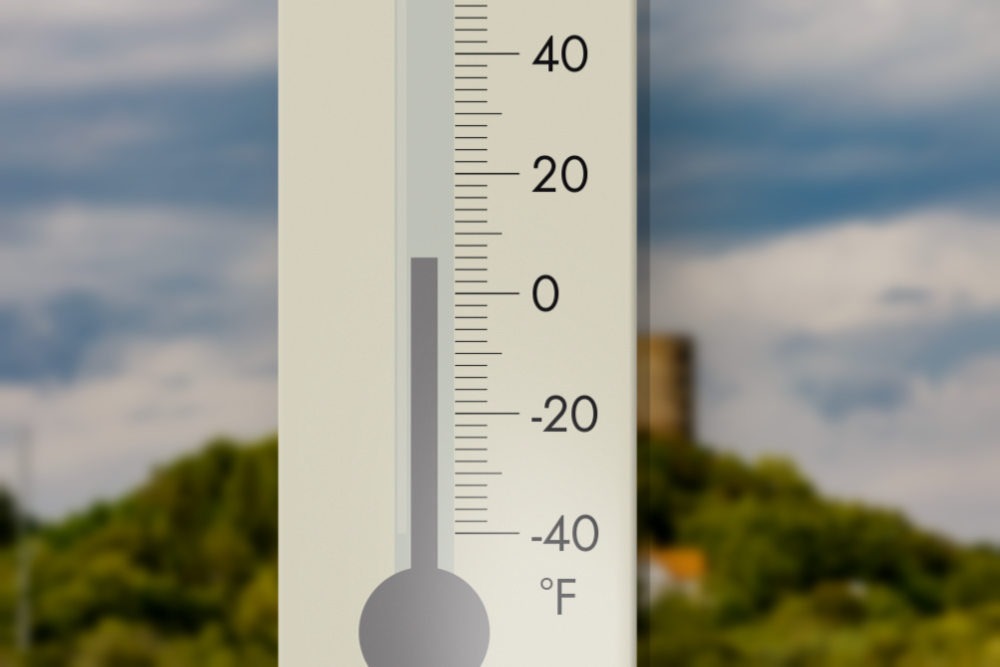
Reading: °F 6
